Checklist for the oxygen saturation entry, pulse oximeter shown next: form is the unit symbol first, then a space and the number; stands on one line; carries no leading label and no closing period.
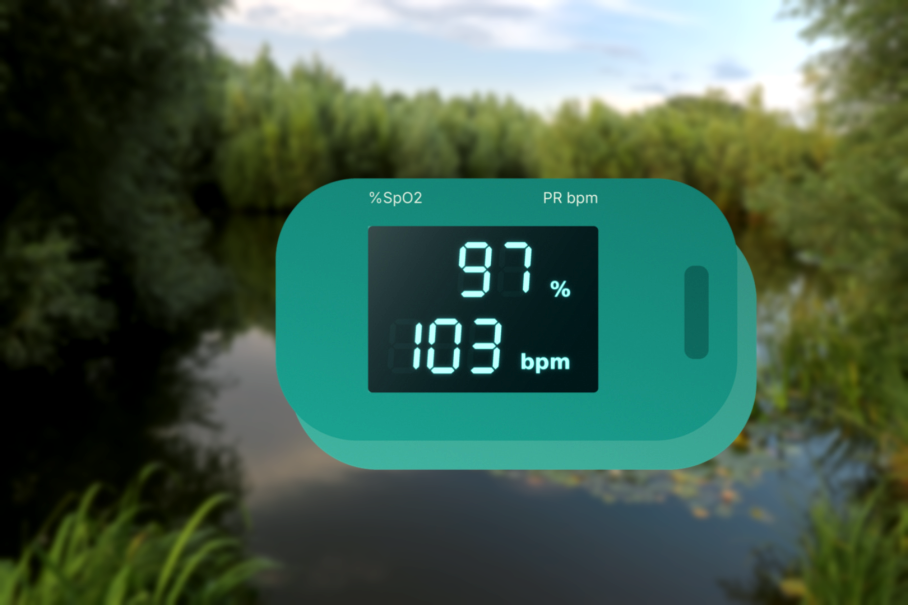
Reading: % 97
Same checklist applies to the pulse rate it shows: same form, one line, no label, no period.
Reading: bpm 103
